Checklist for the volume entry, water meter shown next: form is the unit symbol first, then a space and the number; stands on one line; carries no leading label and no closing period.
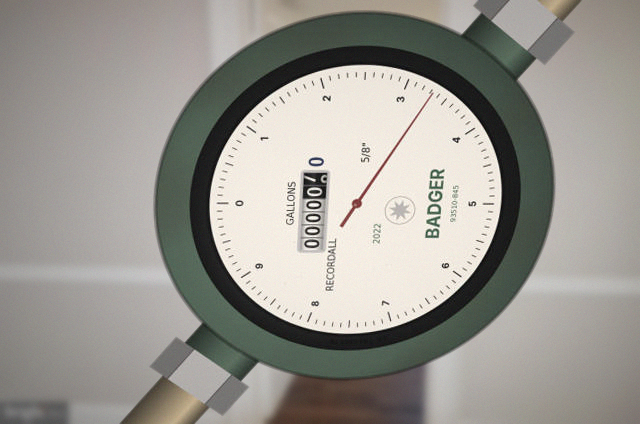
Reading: gal 73.3
